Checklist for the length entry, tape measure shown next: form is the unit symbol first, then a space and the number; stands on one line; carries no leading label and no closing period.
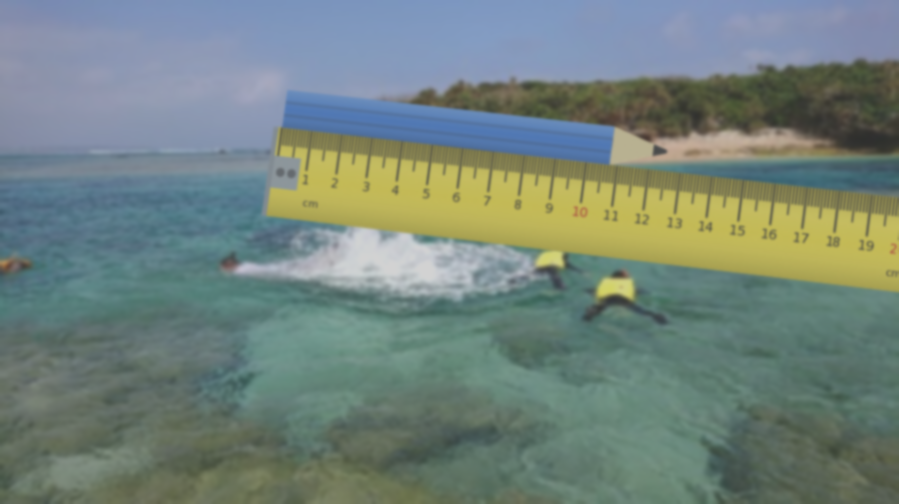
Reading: cm 12.5
